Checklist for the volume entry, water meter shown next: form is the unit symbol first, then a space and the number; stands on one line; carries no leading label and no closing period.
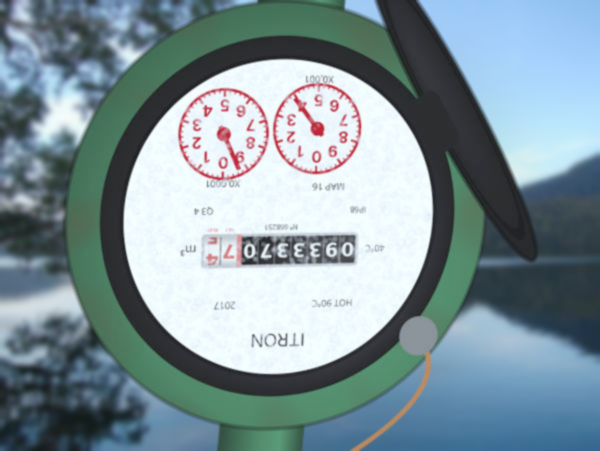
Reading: m³ 933370.7439
